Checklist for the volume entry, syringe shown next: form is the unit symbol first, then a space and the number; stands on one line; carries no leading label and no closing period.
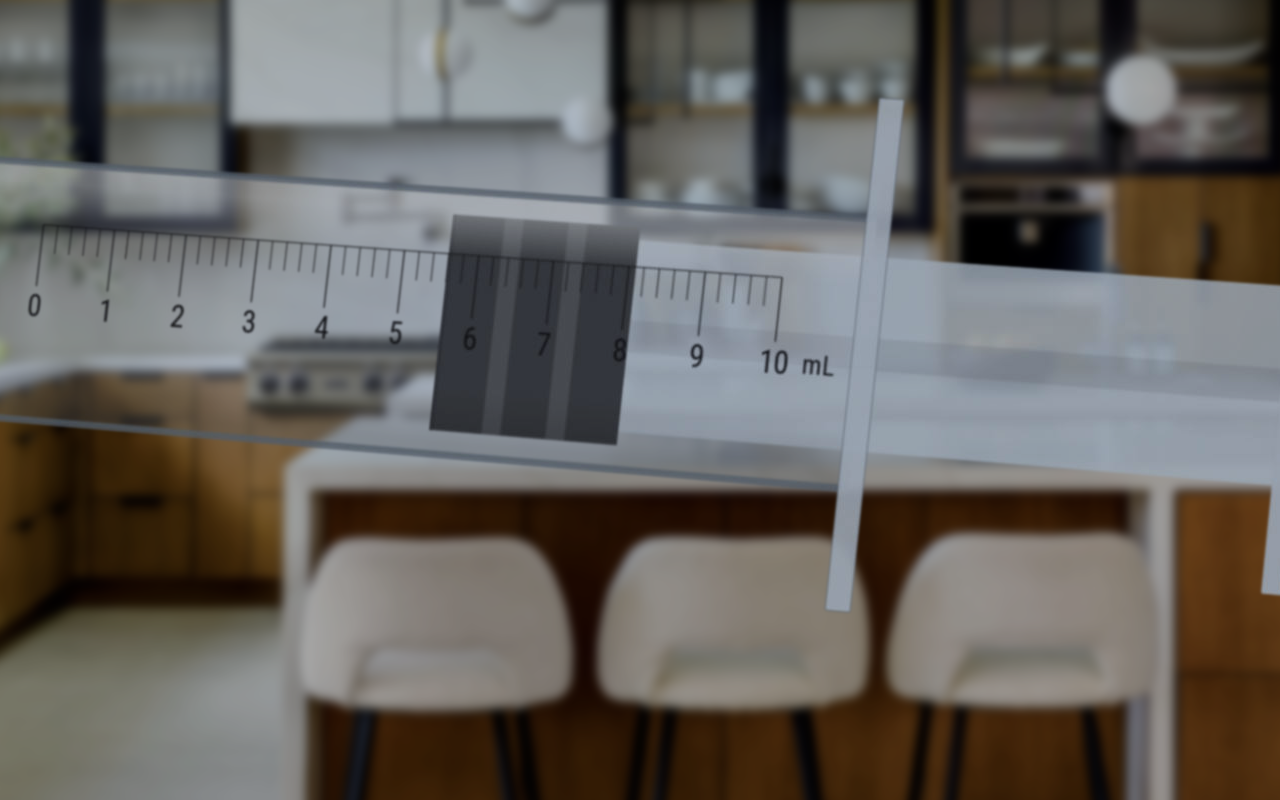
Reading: mL 5.6
